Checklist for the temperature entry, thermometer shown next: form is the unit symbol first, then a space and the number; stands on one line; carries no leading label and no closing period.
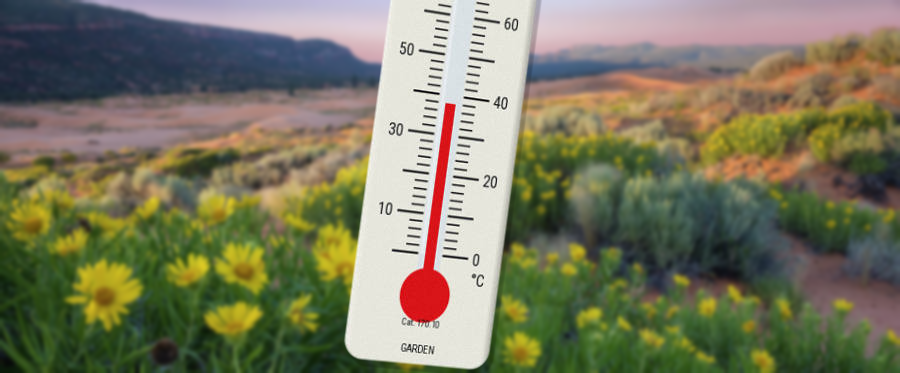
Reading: °C 38
